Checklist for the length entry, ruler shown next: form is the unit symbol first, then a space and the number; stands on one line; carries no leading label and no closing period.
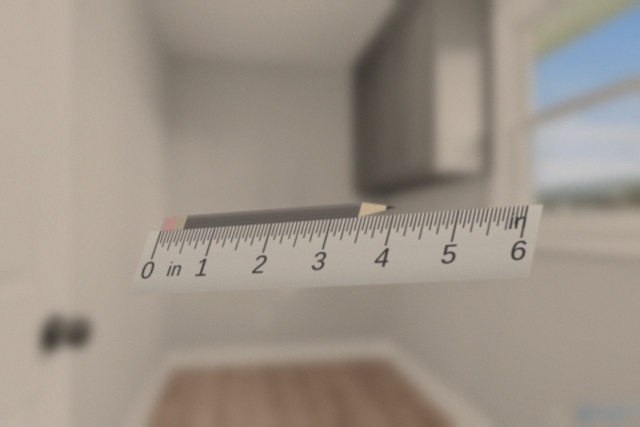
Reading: in 4
